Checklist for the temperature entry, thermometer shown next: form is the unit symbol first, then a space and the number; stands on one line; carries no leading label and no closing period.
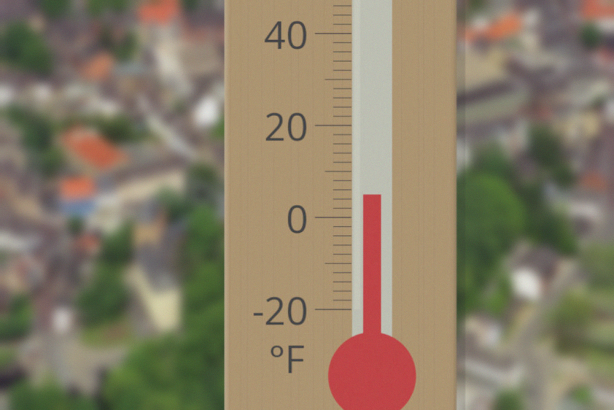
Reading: °F 5
